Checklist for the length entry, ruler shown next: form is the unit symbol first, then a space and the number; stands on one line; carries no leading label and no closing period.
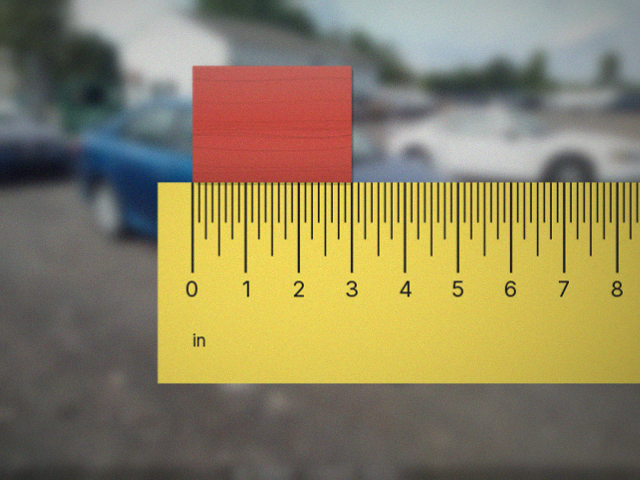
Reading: in 3
